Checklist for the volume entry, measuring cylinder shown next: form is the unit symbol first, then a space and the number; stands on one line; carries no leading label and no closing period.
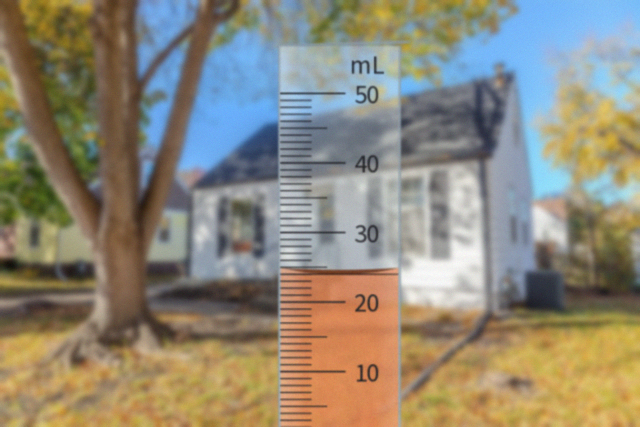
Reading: mL 24
